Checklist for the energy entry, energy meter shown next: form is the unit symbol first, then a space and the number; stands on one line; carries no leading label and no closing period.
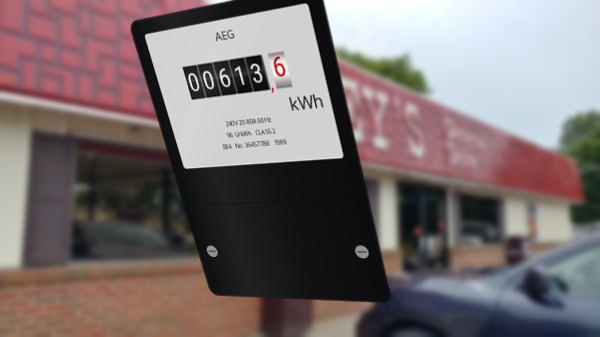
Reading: kWh 613.6
